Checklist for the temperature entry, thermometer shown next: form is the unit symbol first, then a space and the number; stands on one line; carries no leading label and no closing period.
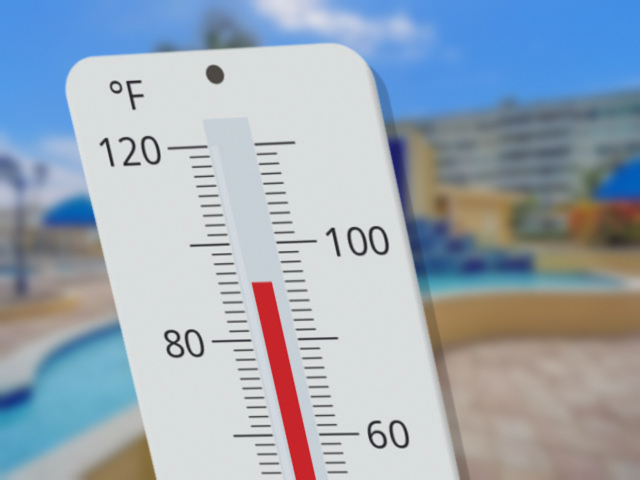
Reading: °F 92
